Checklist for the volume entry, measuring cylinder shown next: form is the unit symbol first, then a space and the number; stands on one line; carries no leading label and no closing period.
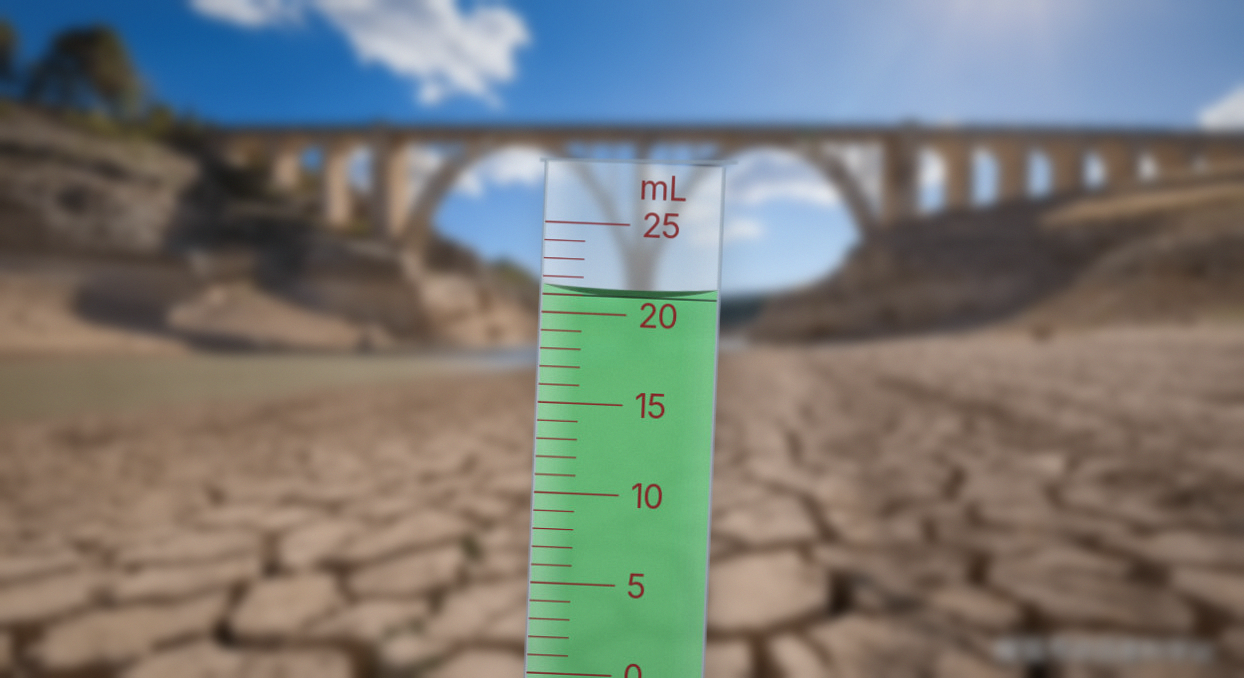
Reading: mL 21
